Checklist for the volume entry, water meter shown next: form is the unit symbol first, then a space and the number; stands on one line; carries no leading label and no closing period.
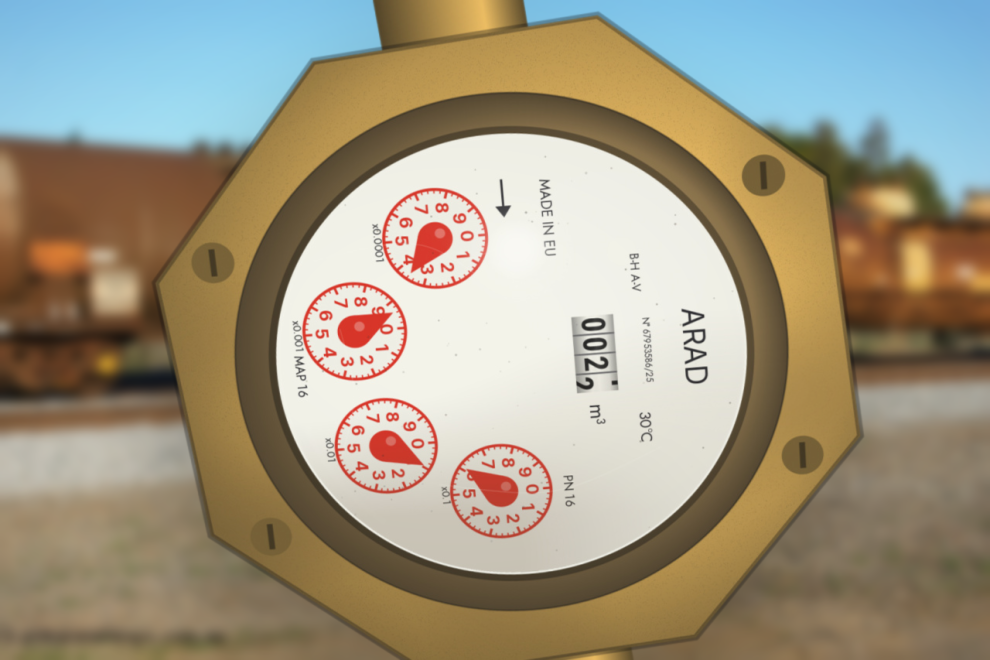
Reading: m³ 21.6093
